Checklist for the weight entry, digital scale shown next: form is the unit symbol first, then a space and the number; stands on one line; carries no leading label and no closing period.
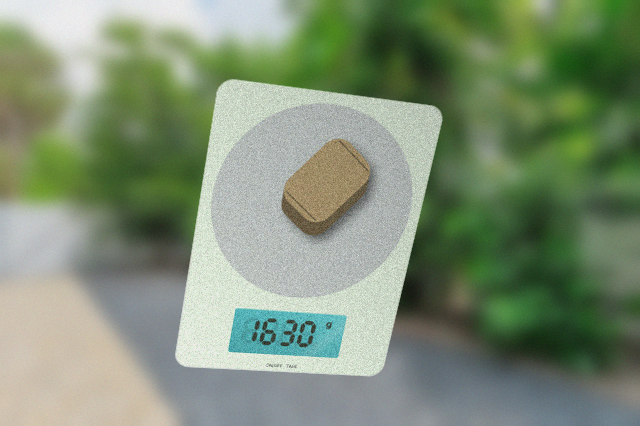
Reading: g 1630
